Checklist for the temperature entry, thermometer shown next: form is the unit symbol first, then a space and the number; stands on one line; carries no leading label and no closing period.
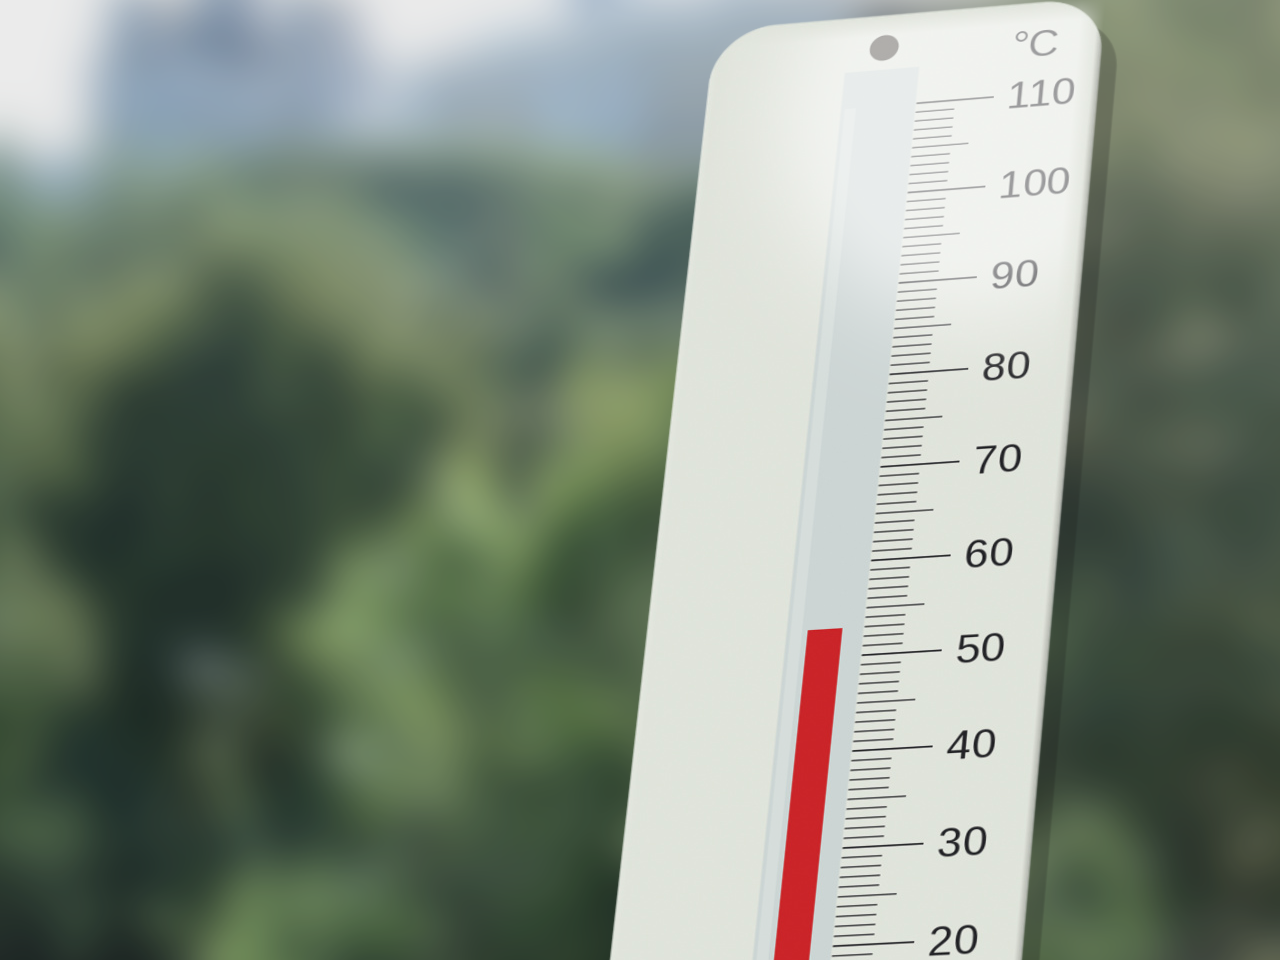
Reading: °C 53
